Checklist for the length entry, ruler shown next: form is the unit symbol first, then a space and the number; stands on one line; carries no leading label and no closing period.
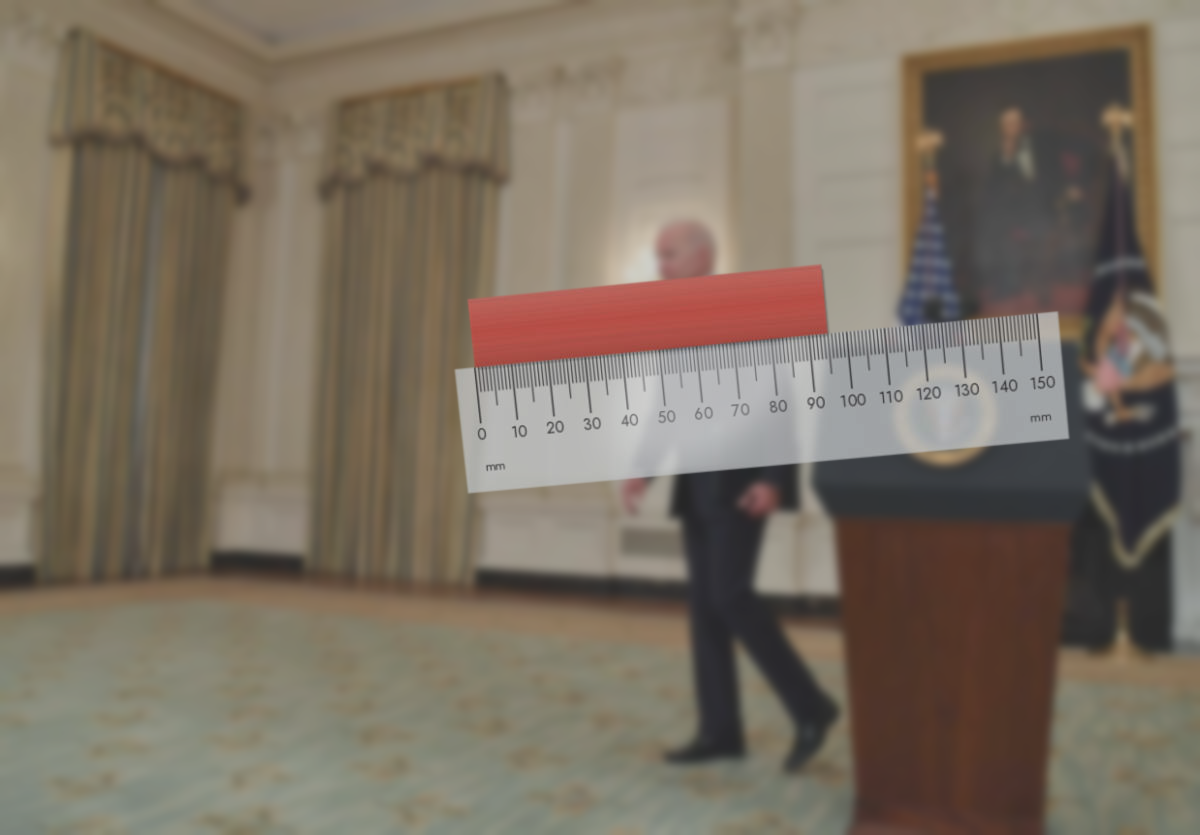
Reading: mm 95
